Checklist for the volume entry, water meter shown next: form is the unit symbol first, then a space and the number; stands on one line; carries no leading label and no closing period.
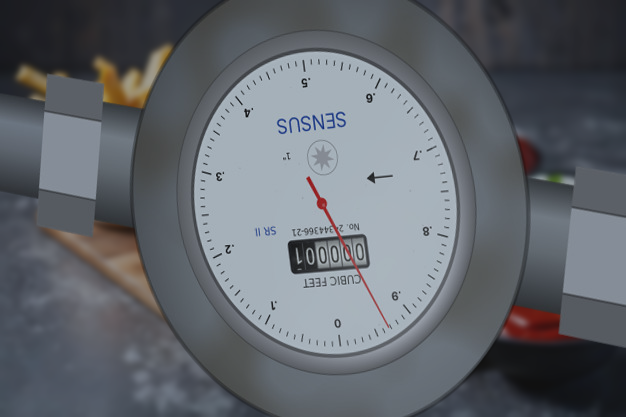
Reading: ft³ 0.93
